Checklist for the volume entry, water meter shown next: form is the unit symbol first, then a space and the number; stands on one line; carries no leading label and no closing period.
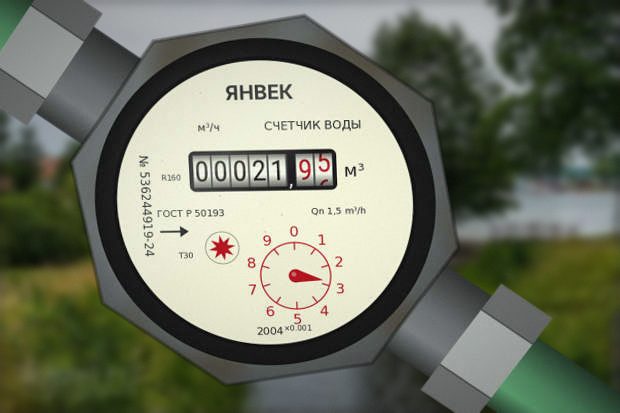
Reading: m³ 21.952
